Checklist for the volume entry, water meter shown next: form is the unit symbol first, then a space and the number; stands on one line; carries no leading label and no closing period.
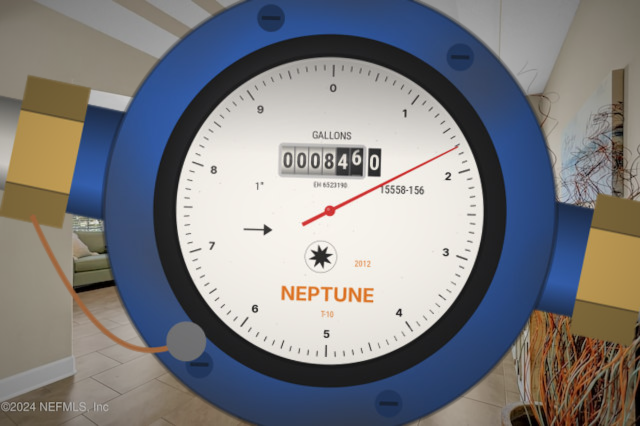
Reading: gal 8461.7
